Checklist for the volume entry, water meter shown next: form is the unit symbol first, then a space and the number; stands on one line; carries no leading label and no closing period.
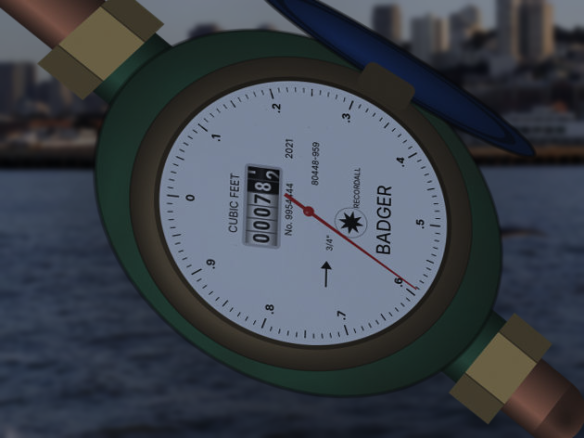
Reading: ft³ 781.59
